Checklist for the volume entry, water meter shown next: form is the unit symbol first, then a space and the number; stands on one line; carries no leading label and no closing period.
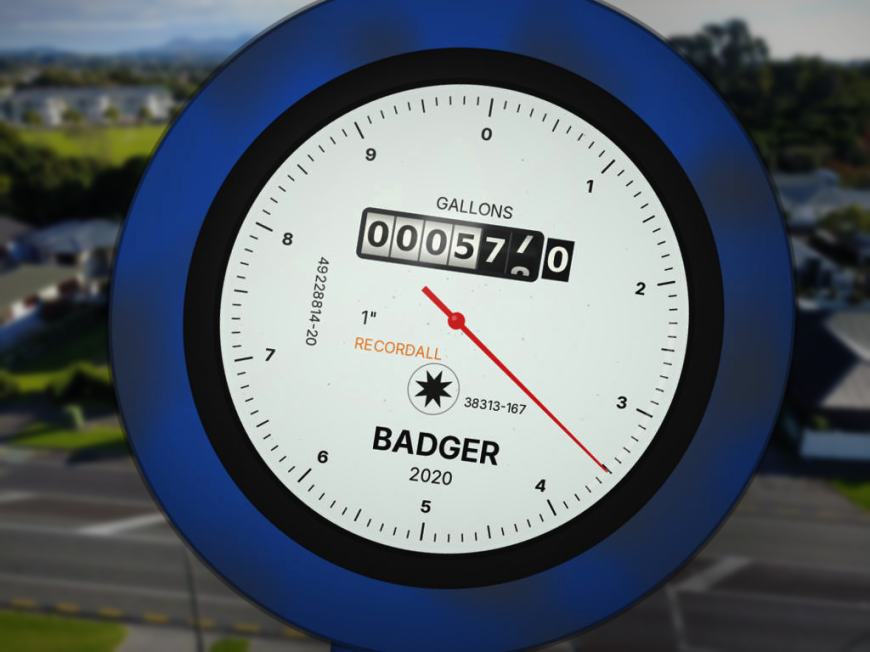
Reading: gal 5773.5
